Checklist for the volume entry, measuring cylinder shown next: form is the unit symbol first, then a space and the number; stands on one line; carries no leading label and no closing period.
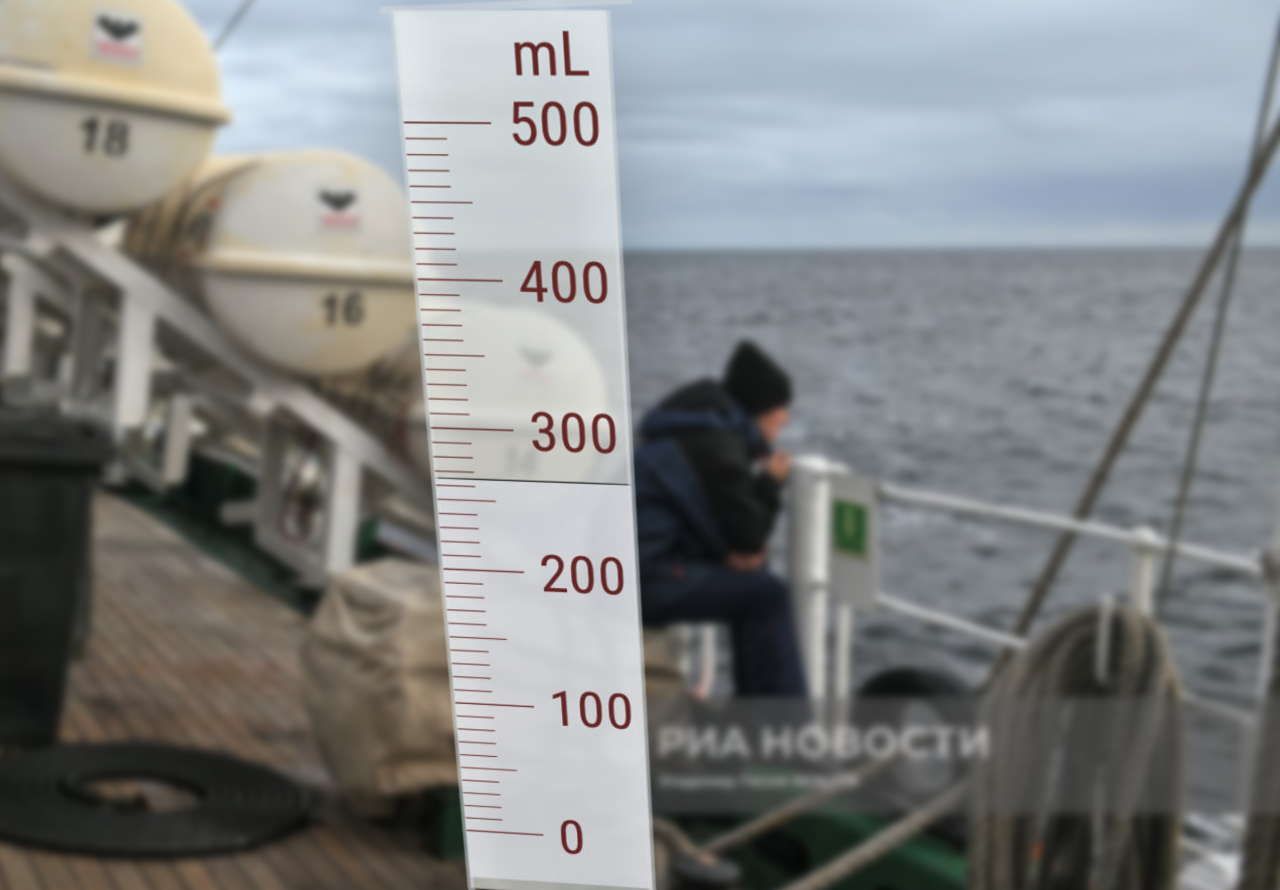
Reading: mL 265
